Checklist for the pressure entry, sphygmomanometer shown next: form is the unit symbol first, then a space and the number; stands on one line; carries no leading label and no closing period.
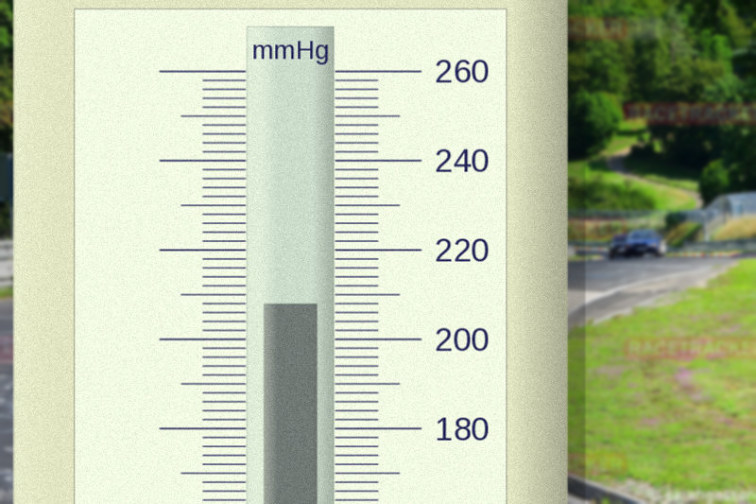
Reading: mmHg 208
